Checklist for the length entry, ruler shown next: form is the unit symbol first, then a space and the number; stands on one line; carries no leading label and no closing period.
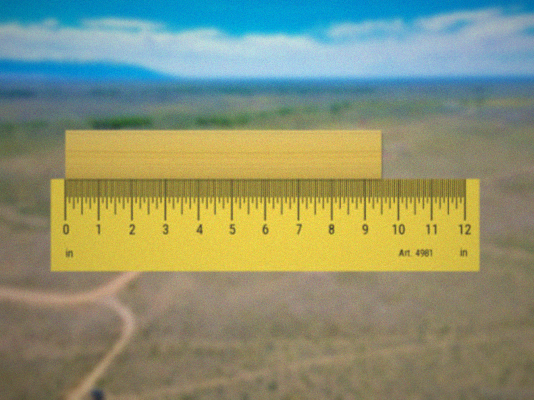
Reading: in 9.5
